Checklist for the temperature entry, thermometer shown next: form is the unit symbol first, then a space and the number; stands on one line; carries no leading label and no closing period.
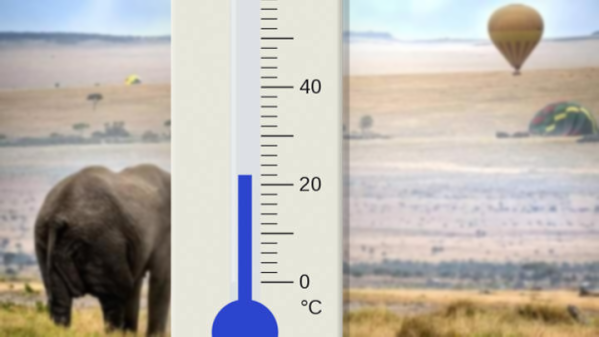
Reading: °C 22
